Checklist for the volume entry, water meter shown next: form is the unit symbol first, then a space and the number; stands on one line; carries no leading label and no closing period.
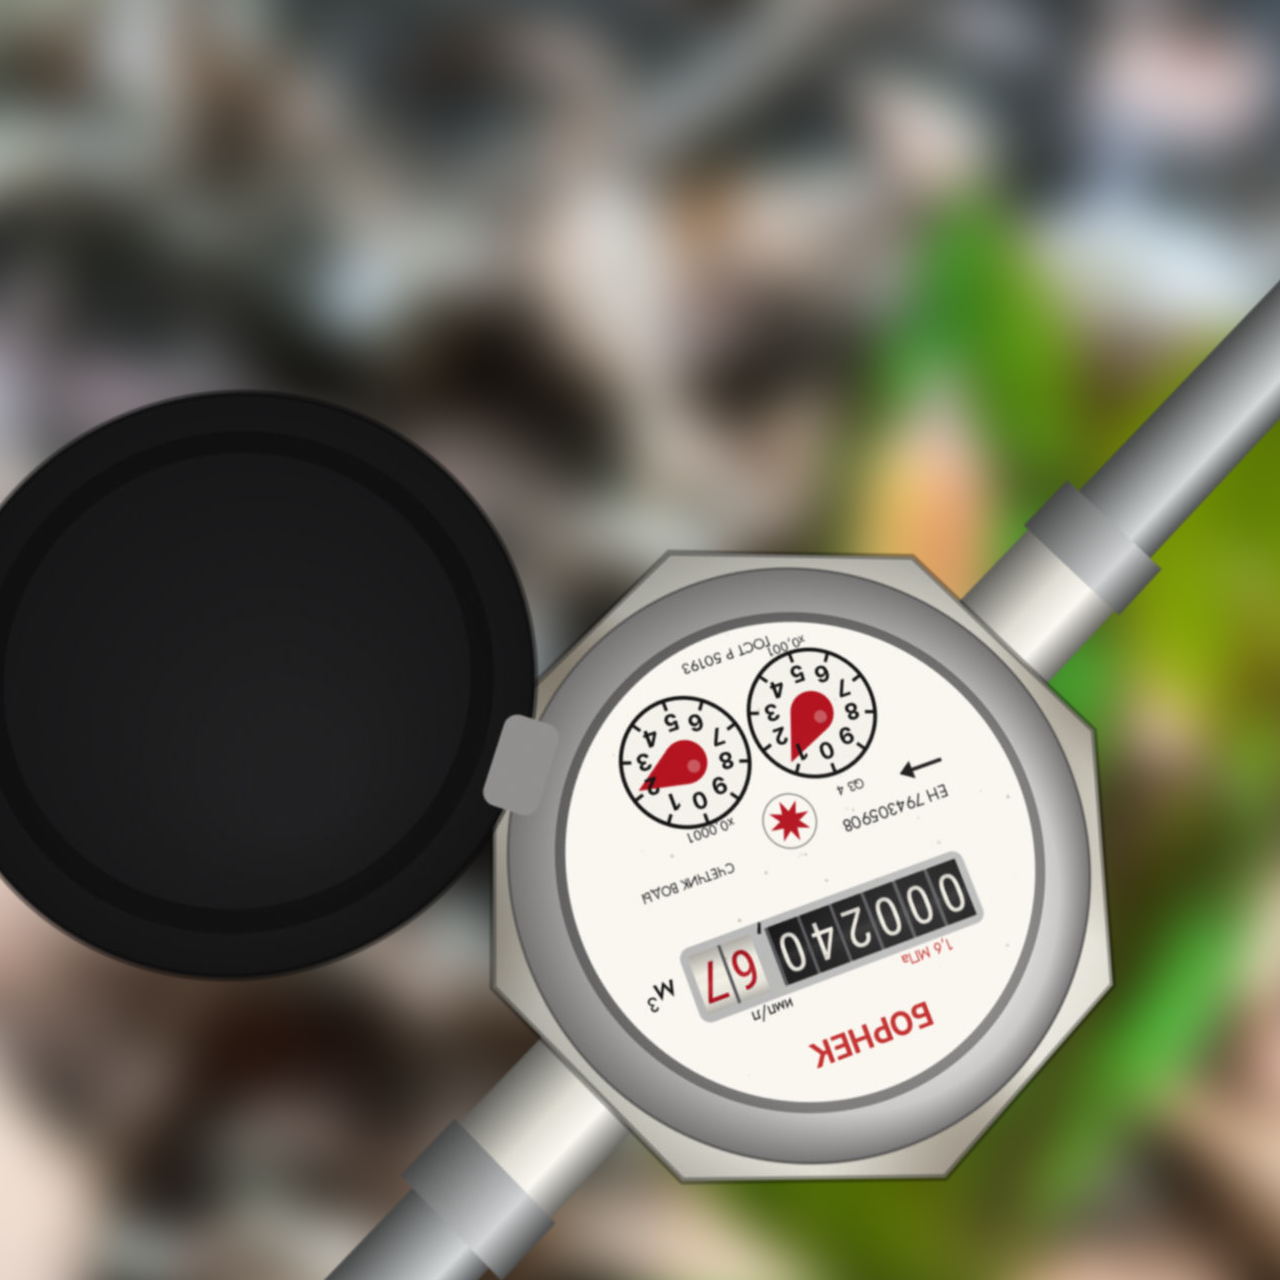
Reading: m³ 240.6712
